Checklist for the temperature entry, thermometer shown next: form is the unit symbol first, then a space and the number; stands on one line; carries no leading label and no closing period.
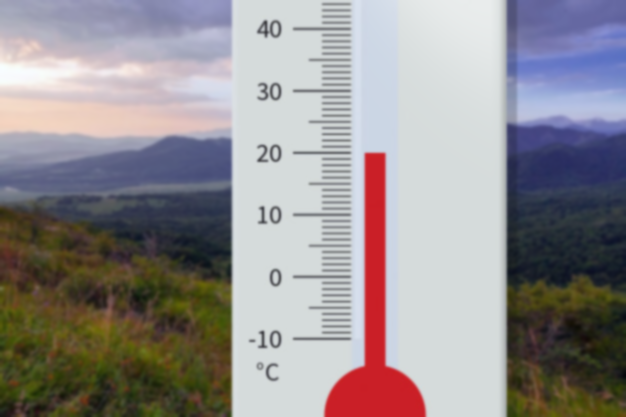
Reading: °C 20
